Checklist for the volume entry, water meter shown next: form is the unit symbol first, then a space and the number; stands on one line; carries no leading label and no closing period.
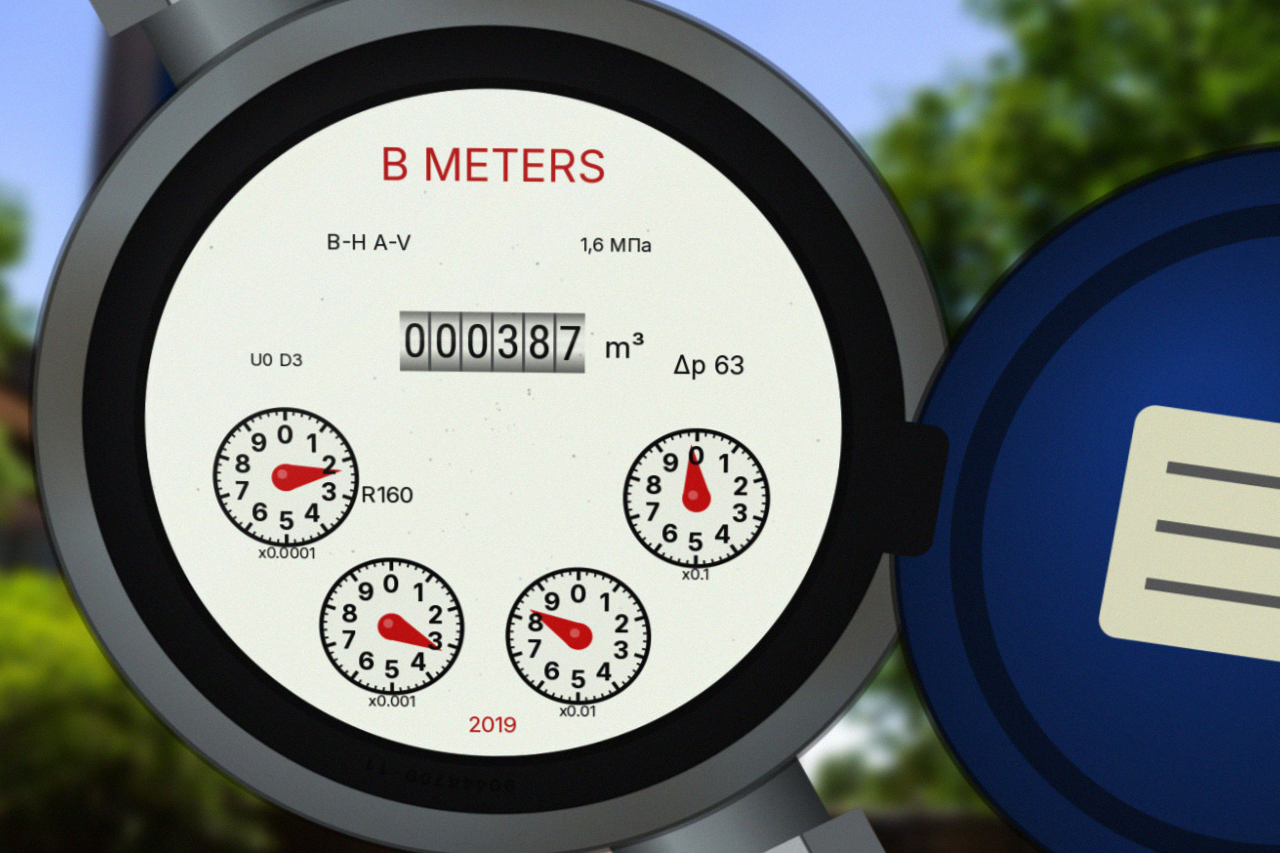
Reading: m³ 386.9832
